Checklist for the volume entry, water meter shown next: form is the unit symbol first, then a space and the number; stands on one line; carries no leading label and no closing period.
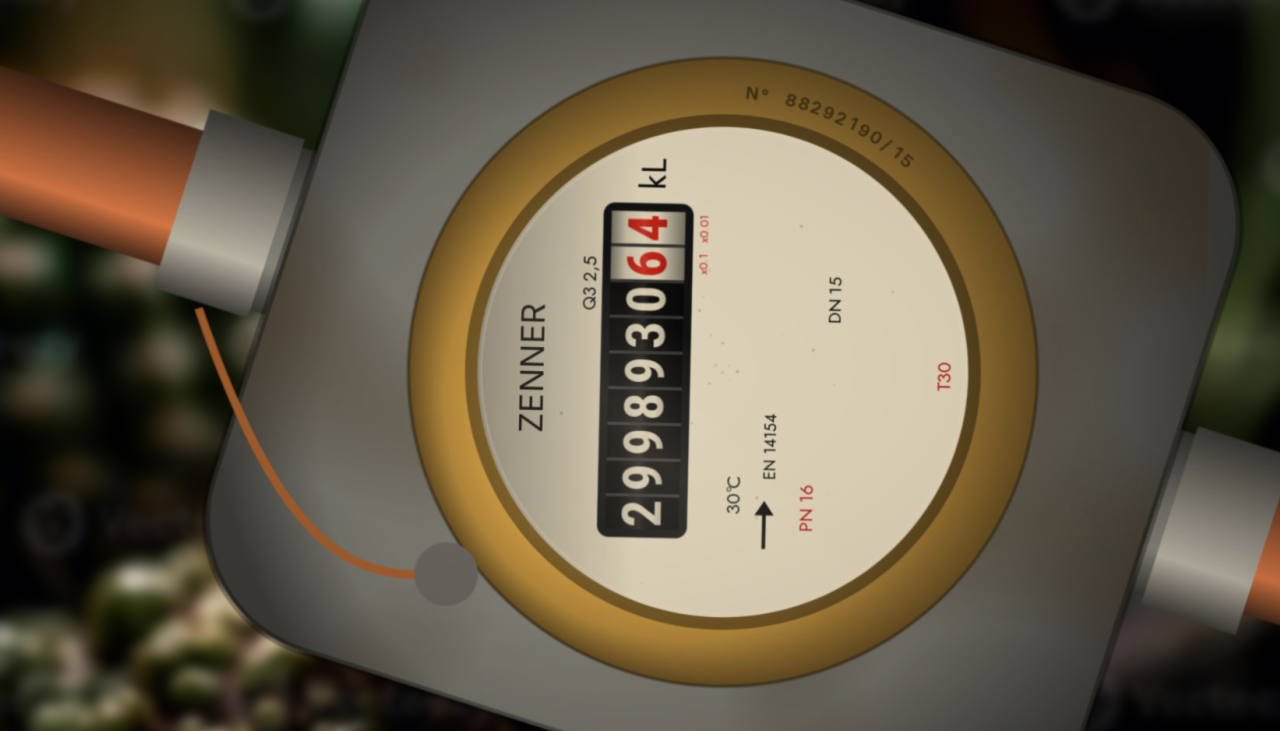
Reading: kL 2998930.64
